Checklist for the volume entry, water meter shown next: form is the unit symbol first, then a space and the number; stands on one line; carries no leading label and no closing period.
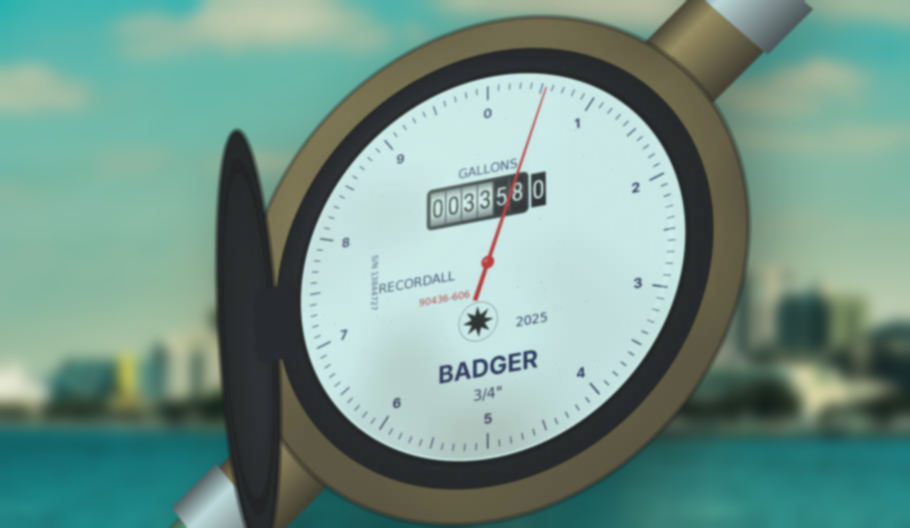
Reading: gal 33580.5
